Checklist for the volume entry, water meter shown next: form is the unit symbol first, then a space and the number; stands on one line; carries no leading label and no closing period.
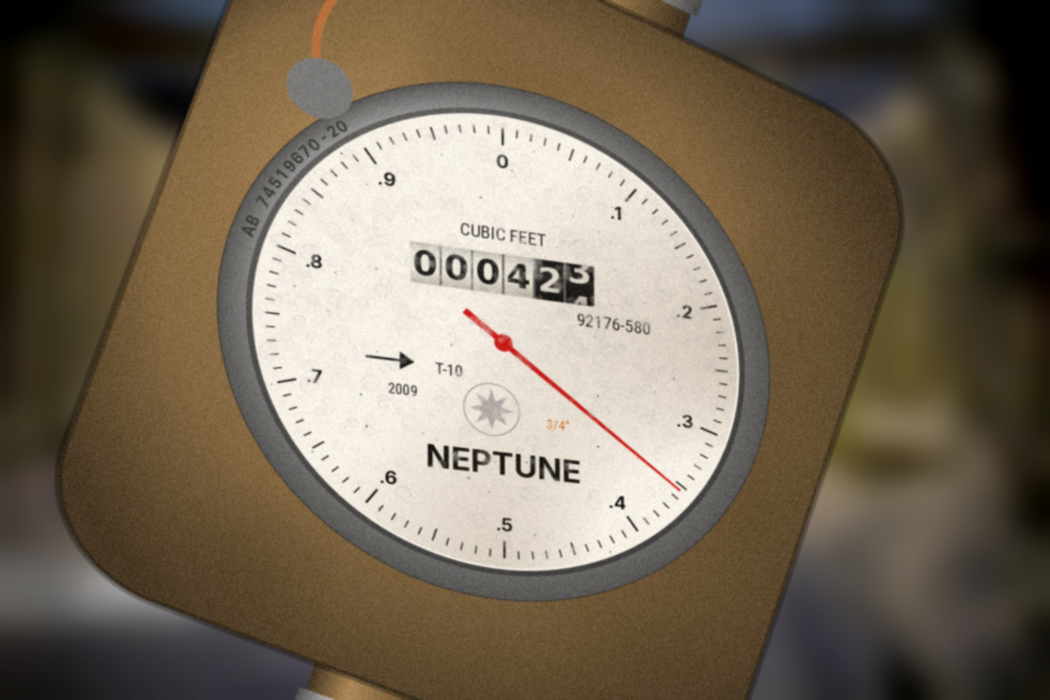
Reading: ft³ 423.35
